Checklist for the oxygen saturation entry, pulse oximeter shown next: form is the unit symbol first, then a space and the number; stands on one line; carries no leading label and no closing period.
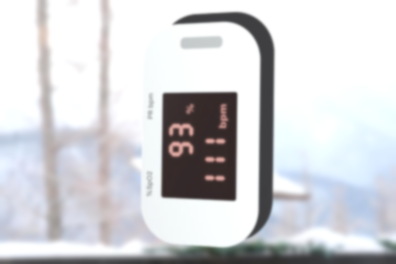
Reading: % 93
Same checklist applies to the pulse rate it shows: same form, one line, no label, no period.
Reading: bpm 111
